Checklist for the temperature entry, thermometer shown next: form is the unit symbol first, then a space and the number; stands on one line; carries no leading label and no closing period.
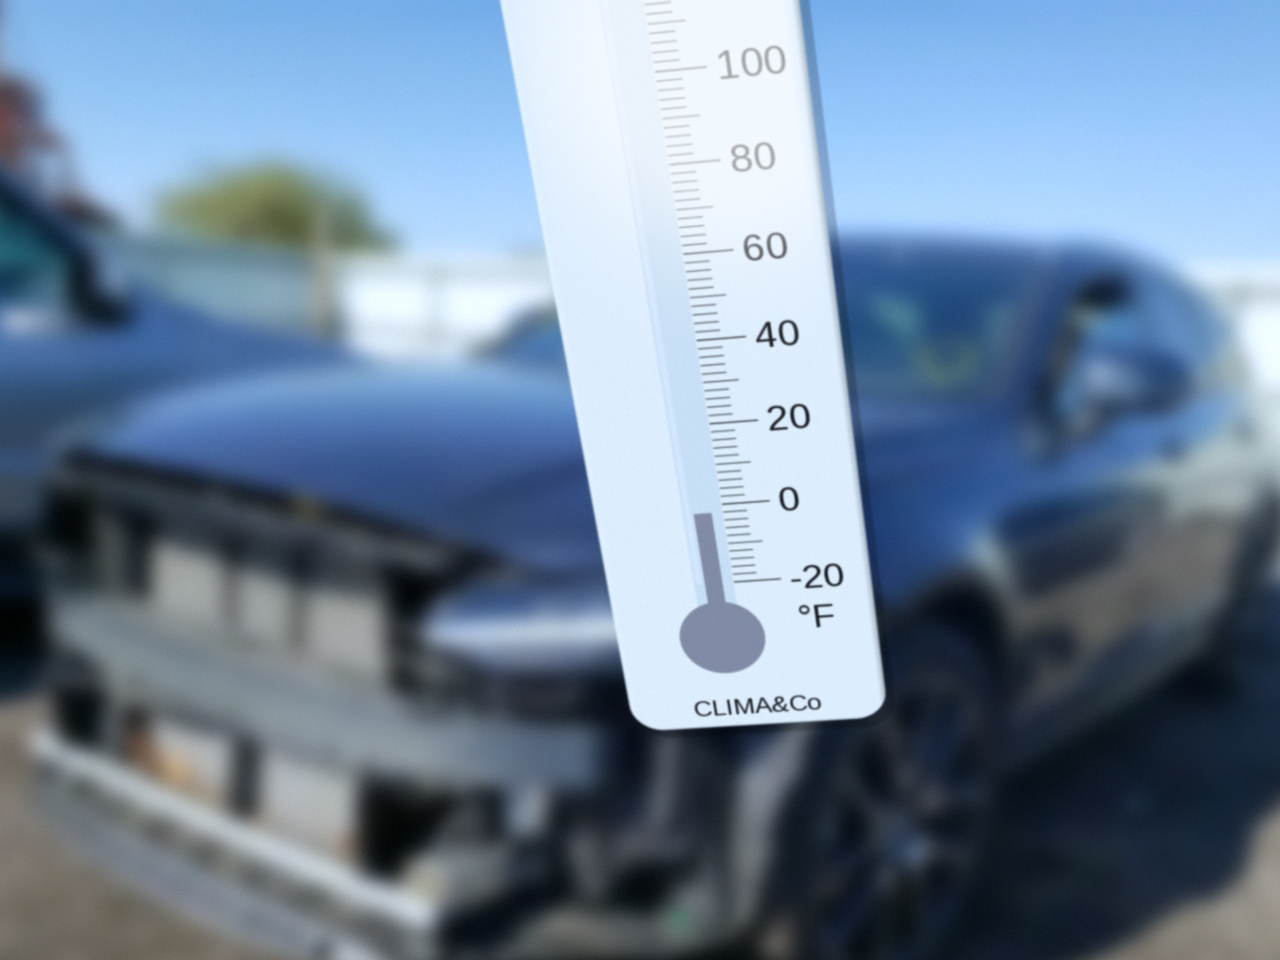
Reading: °F -2
